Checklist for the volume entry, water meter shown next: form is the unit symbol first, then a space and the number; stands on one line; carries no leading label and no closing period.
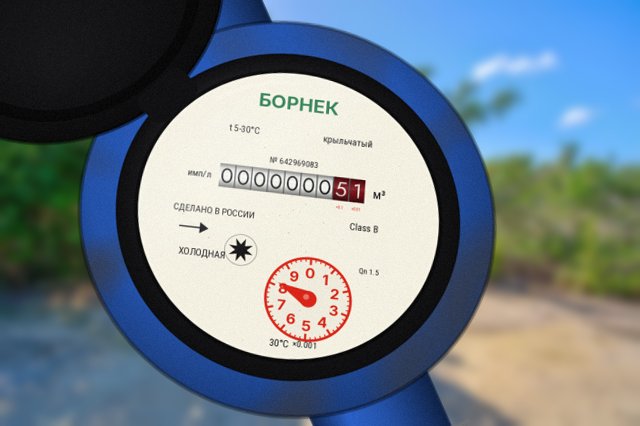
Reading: m³ 0.518
